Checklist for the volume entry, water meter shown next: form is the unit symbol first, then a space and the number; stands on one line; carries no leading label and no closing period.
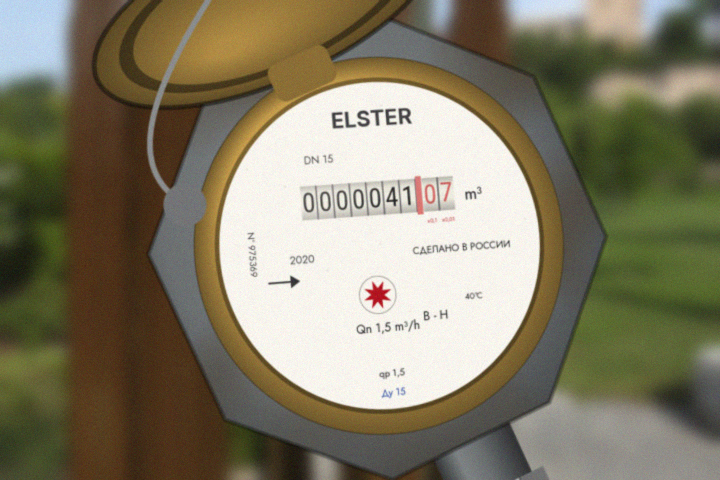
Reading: m³ 41.07
